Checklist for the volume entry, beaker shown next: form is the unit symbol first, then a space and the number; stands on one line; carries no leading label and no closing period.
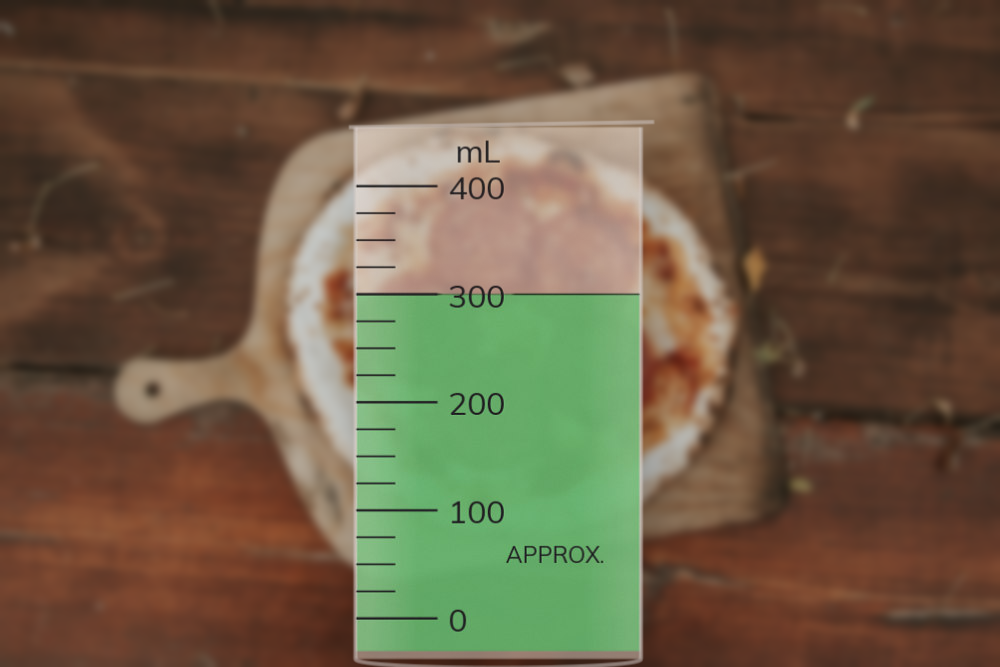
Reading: mL 300
